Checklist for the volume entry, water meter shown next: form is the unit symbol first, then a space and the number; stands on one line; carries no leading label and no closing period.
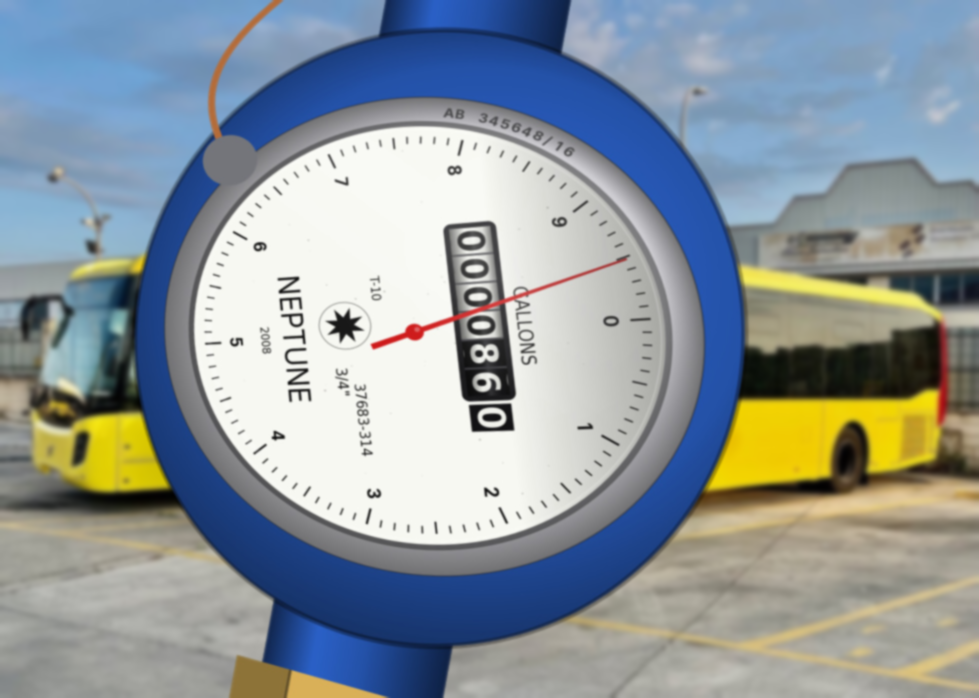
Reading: gal 859.5
